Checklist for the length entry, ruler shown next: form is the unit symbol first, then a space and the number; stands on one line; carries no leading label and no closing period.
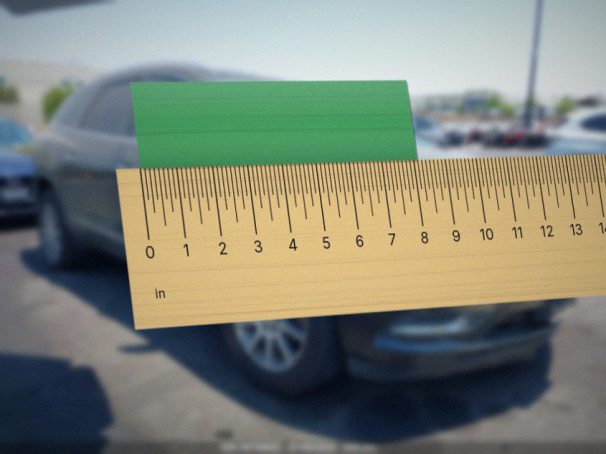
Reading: in 8.125
